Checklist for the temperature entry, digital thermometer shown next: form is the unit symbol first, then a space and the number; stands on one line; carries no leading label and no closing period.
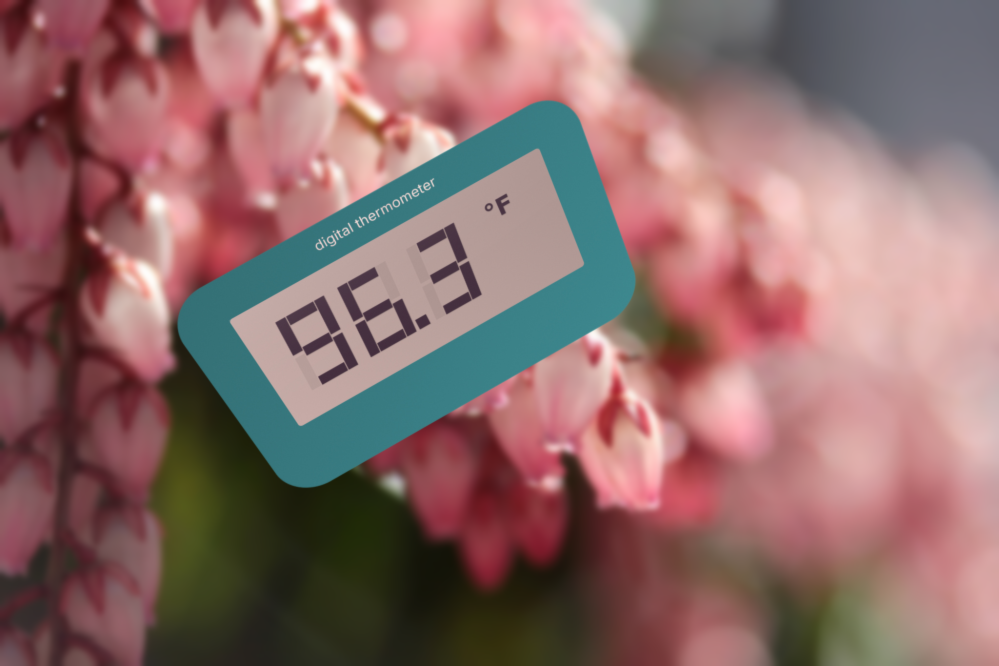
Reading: °F 96.3
